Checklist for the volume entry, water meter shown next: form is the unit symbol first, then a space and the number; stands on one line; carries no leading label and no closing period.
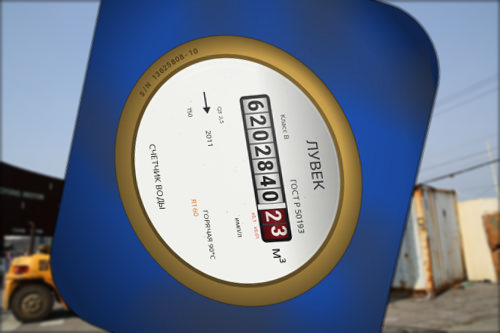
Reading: m³ 6202840.23
